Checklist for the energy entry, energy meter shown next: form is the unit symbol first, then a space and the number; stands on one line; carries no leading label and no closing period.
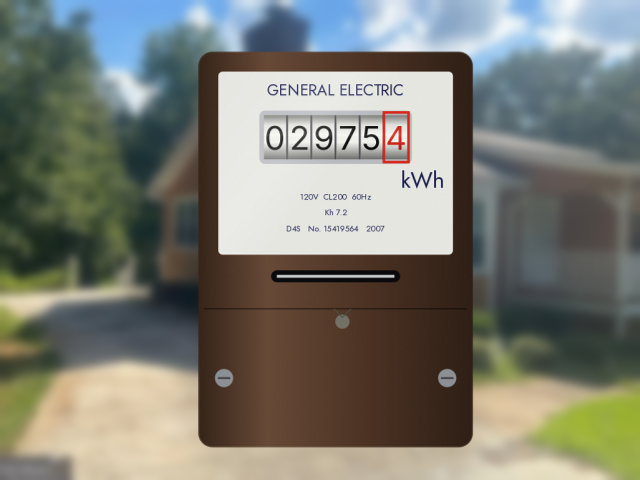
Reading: kWh 2975.4
